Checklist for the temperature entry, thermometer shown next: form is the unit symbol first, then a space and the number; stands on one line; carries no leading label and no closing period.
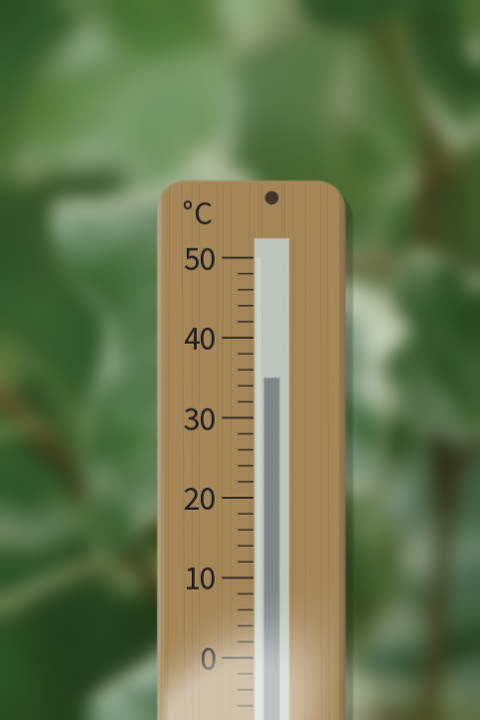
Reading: °C 35
